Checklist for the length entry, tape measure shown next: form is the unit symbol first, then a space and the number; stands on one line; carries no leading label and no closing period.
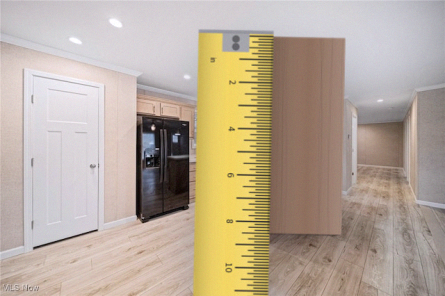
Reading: in 8.5
